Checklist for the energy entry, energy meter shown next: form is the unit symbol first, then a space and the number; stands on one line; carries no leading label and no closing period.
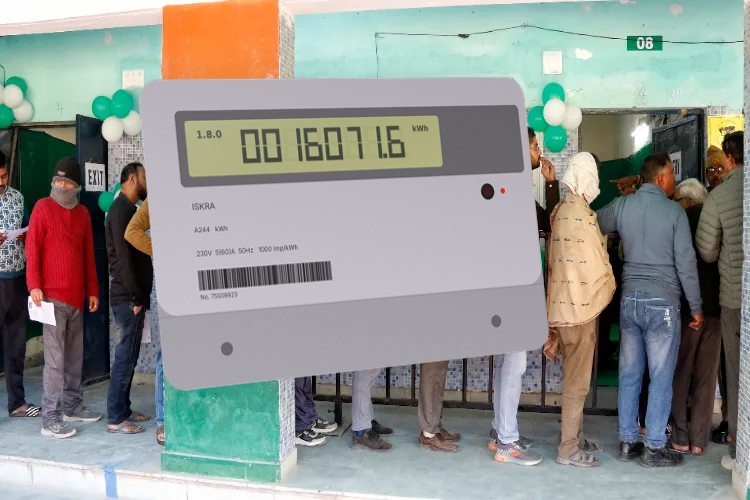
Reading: kWh 16071.6
